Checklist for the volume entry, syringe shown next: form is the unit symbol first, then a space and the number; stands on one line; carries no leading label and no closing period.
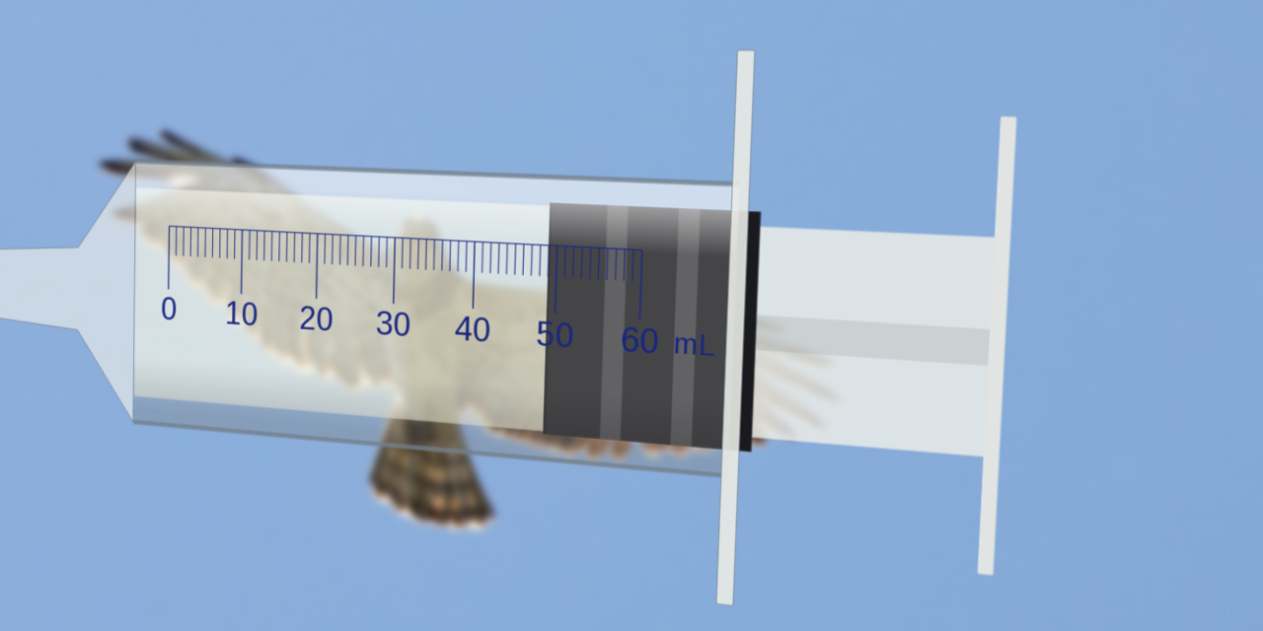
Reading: mL 49
